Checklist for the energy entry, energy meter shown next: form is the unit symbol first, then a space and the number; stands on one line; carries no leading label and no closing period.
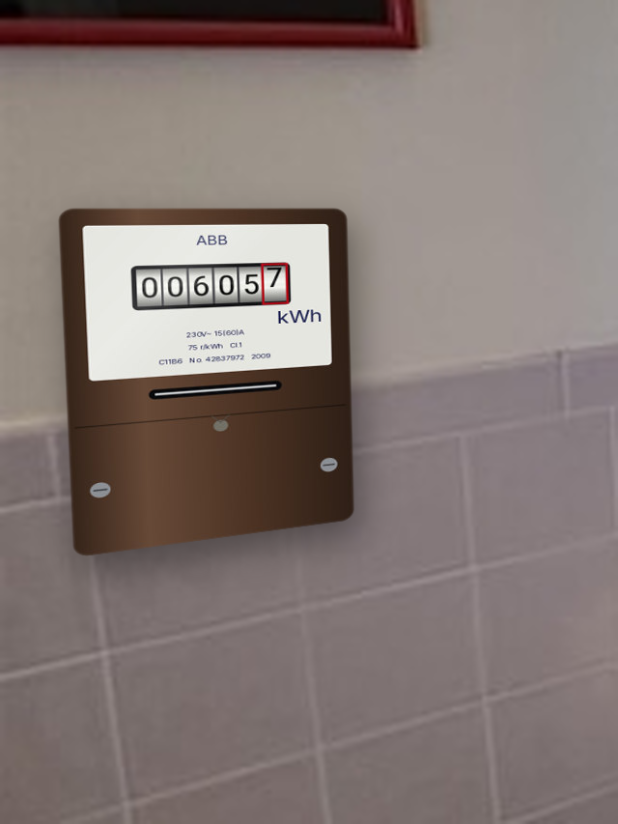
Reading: kWh 605.7
